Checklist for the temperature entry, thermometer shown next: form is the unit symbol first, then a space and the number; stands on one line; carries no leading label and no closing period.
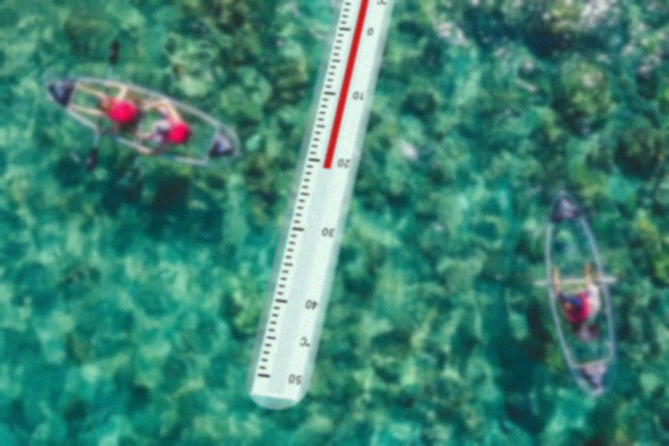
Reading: °C 21
